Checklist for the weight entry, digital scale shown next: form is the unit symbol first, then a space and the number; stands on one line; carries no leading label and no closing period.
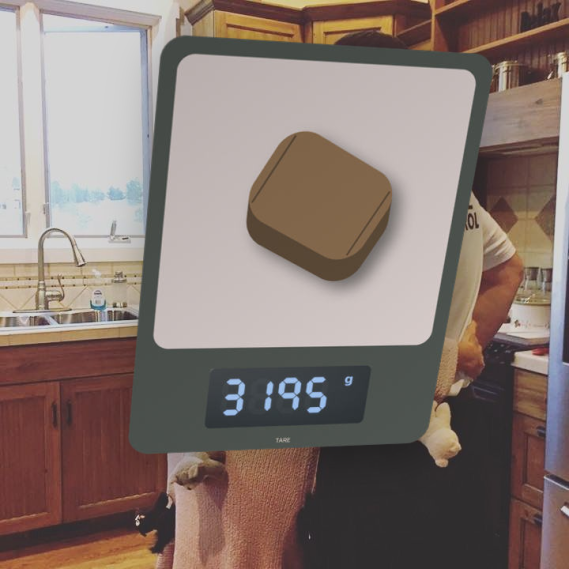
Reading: g 3195
